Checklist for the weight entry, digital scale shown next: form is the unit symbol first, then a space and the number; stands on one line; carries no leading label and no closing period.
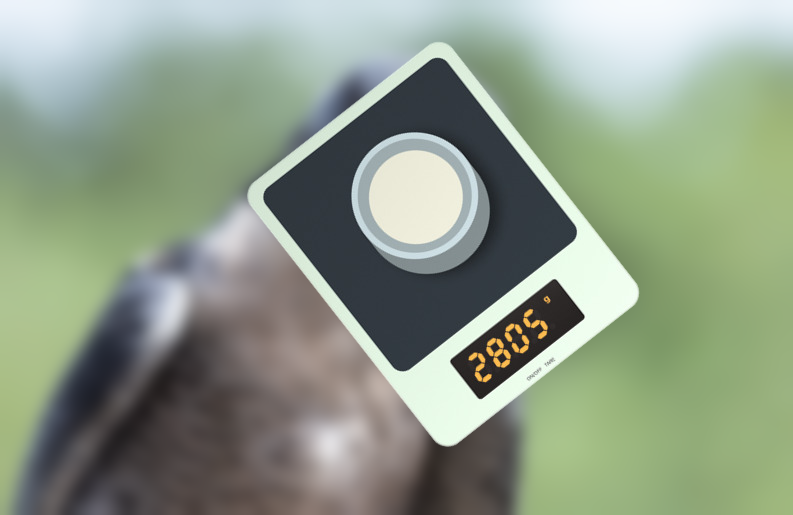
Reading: g 2805
